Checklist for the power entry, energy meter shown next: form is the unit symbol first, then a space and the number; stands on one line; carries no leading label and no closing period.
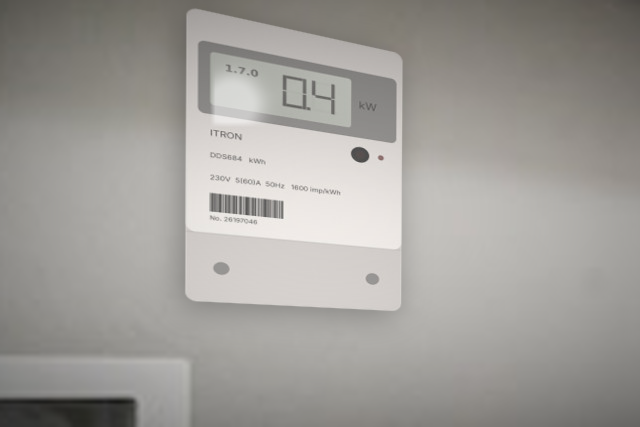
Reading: kW 0.4
